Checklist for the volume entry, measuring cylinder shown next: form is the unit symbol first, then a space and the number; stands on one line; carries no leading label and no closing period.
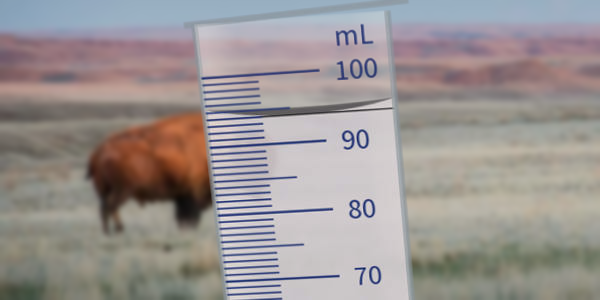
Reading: mL 94
